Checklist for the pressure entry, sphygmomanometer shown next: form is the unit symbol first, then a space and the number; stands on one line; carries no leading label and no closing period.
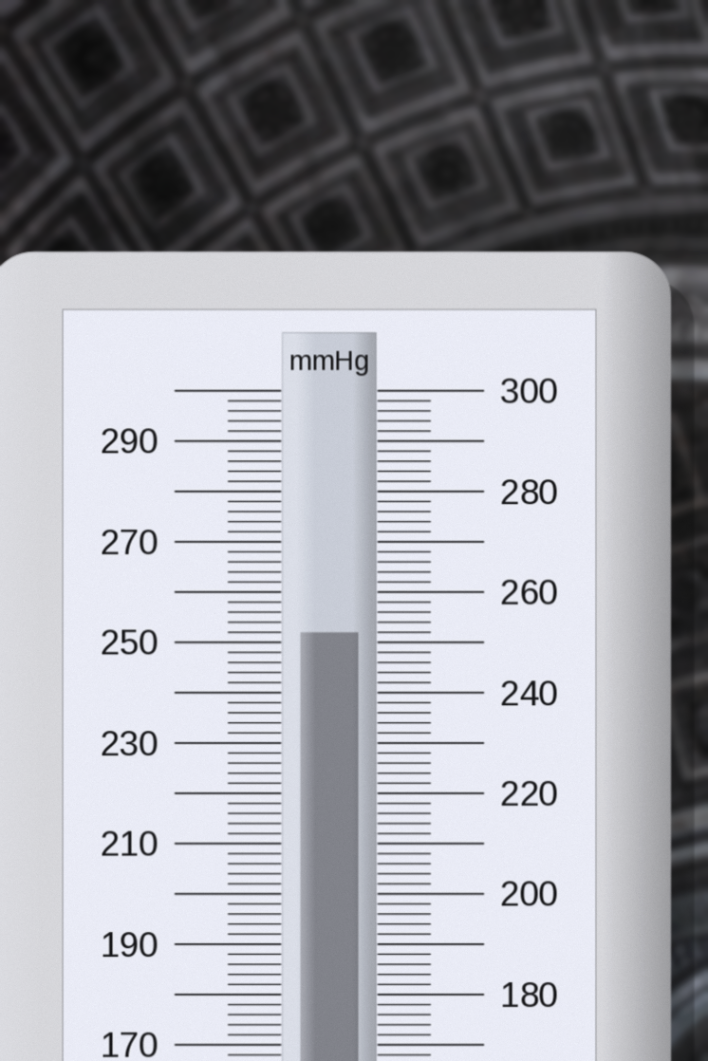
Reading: mmHg 252
